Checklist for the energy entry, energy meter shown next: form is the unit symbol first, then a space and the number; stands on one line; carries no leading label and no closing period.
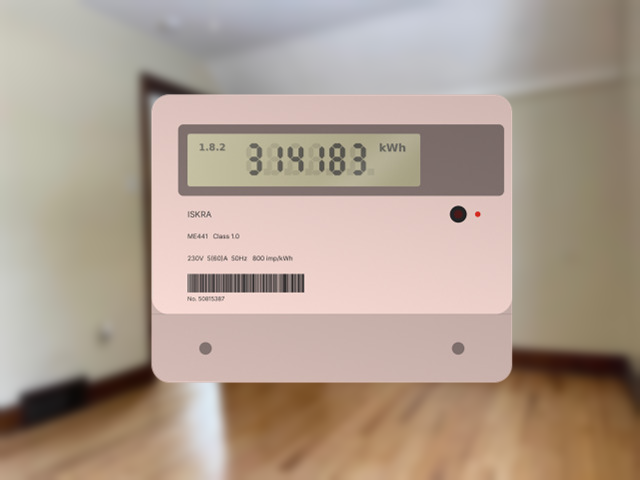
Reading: kWh 314183
